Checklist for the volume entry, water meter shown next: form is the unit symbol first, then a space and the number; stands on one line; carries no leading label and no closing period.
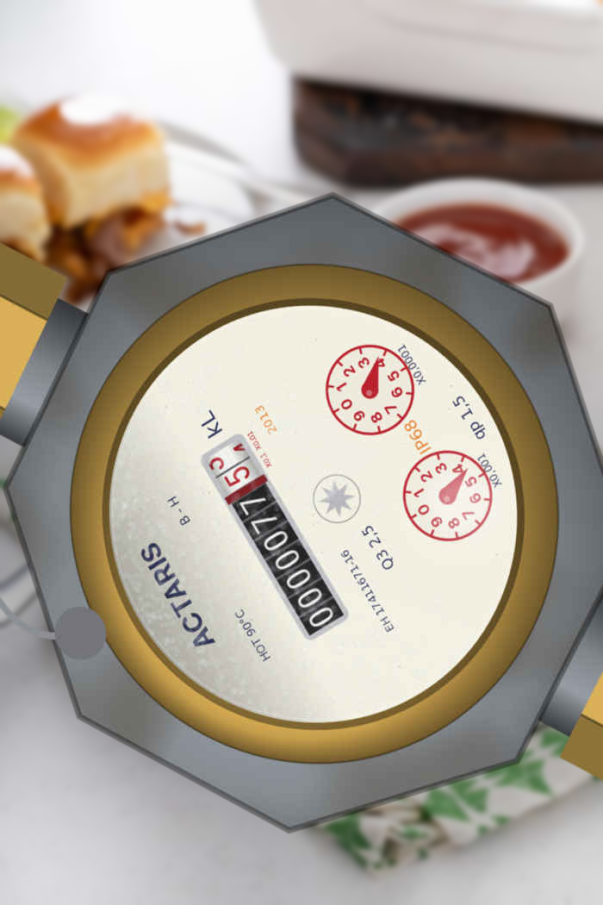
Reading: kL 77.5343
